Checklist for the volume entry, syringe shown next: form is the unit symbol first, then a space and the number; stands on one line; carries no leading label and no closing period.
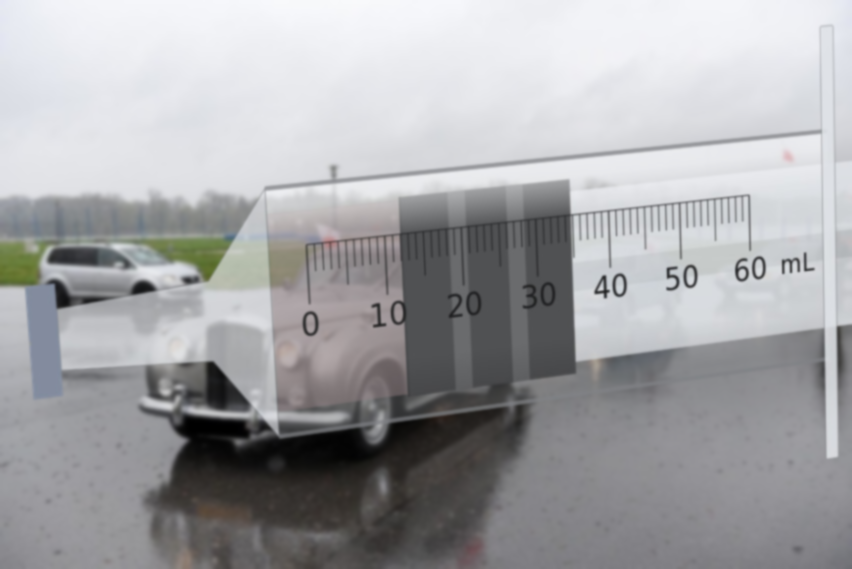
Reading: mL 12
